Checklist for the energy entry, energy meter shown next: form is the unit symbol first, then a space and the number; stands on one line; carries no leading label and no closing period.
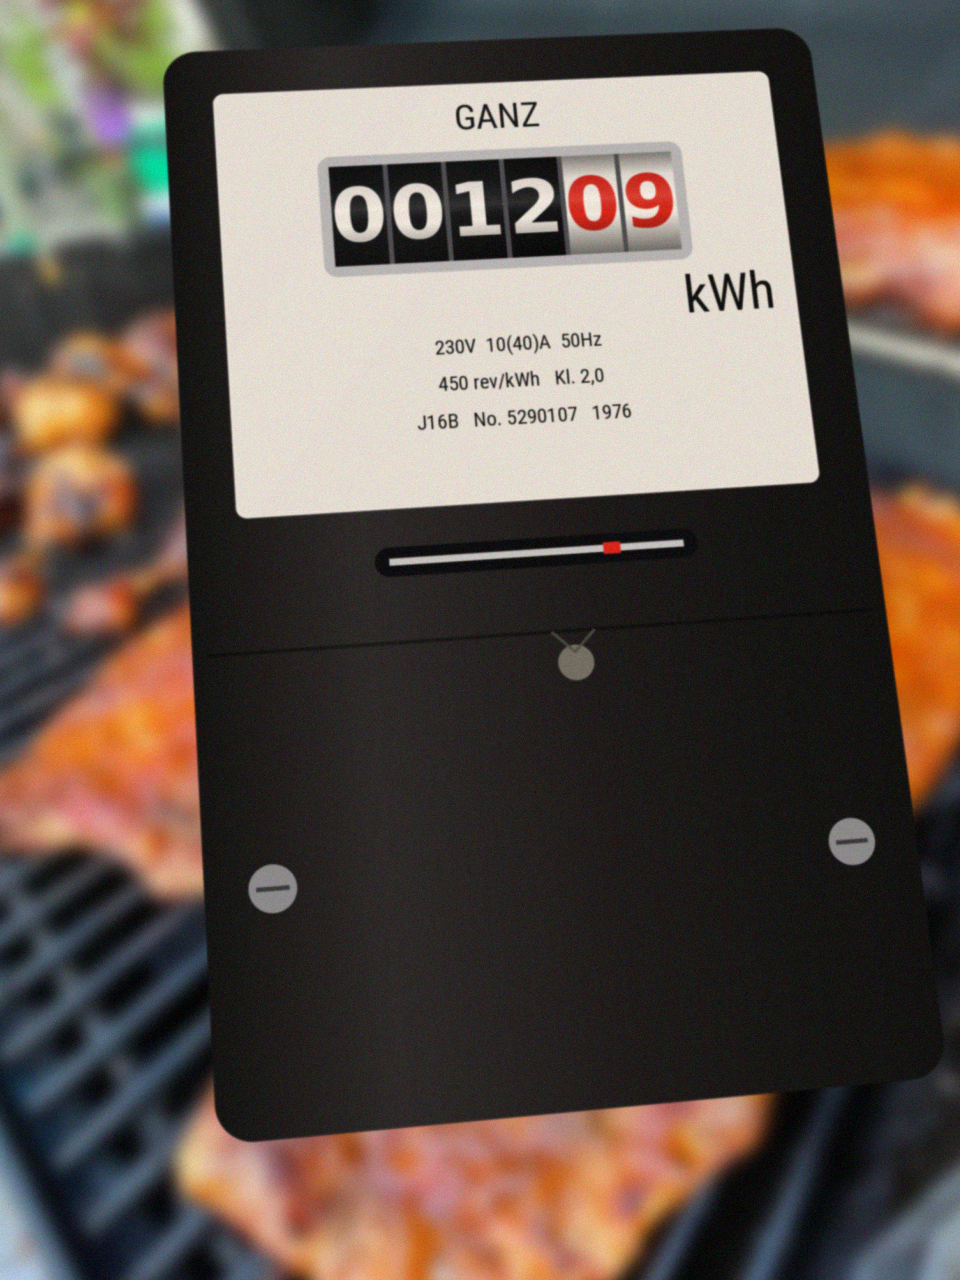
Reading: kWh 12.09
